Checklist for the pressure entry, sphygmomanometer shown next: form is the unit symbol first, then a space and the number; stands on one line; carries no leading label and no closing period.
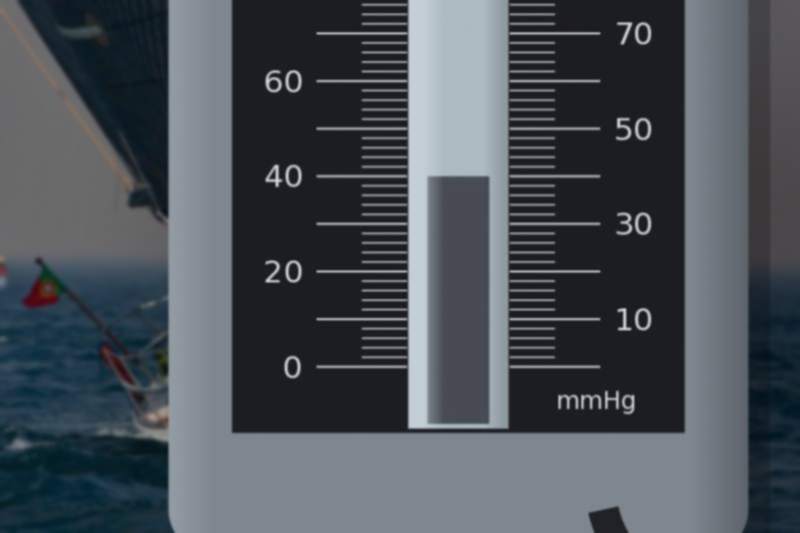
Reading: mmHg 40
